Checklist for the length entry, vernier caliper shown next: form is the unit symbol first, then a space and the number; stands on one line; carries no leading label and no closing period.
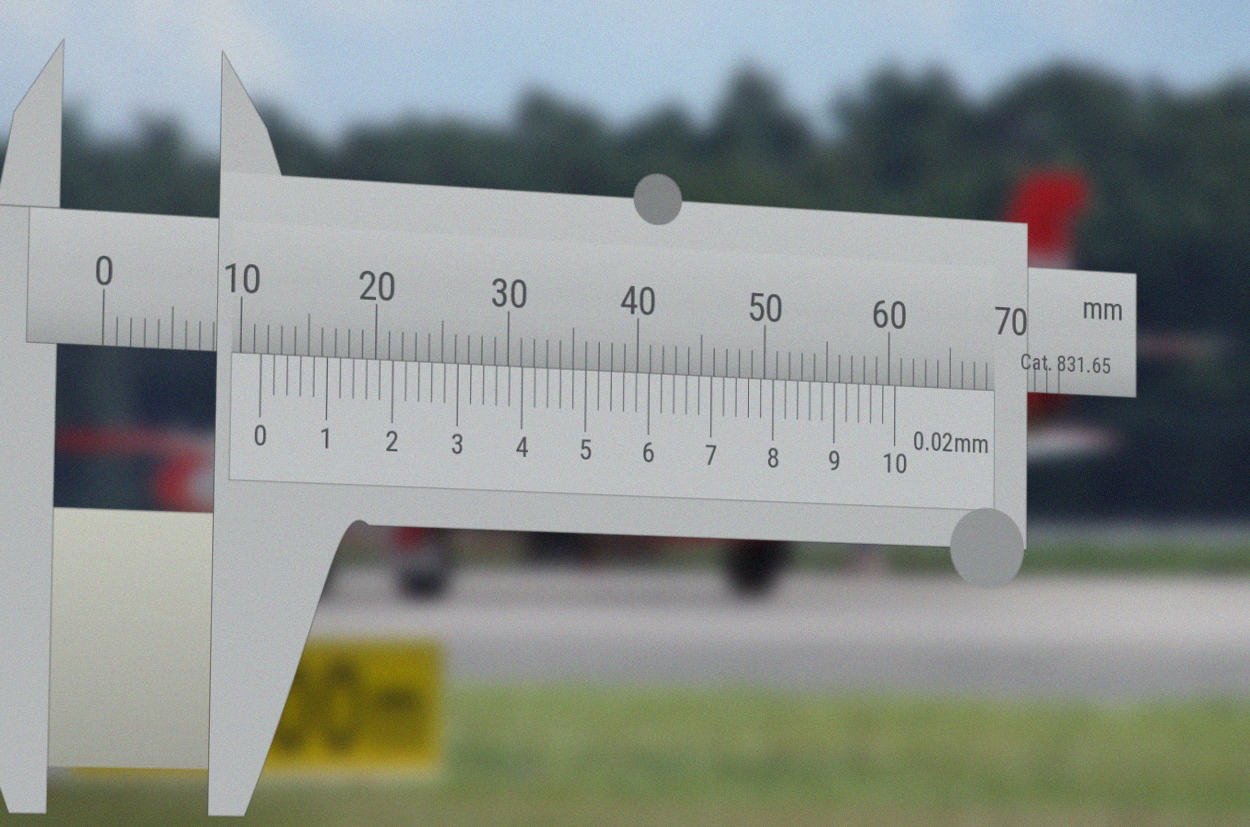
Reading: mm 11.5
